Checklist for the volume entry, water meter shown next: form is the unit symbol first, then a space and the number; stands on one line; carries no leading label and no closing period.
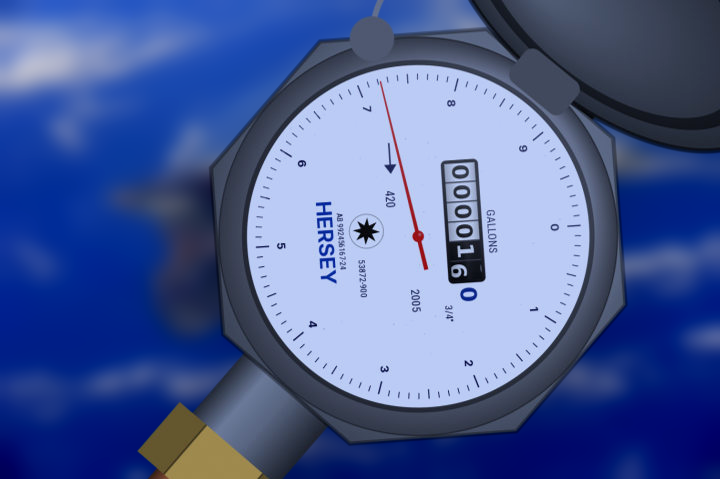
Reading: gal 157.2
